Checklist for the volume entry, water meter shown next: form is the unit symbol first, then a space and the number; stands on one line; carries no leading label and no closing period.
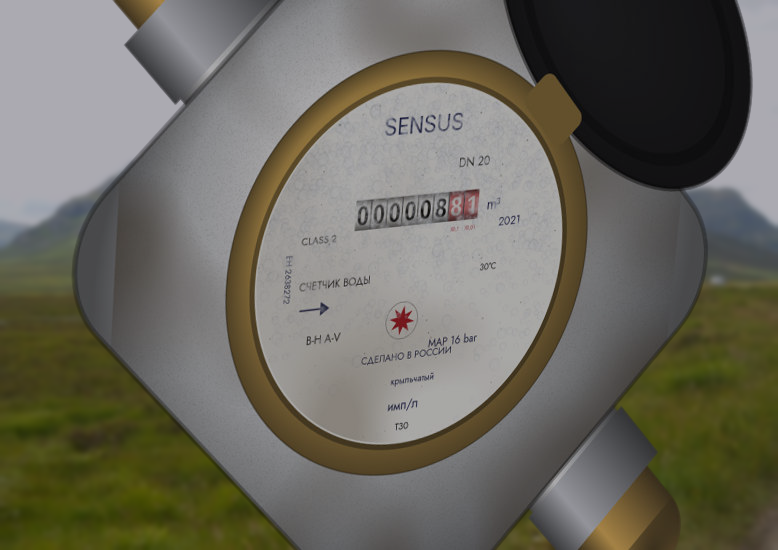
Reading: m³ 8.81
